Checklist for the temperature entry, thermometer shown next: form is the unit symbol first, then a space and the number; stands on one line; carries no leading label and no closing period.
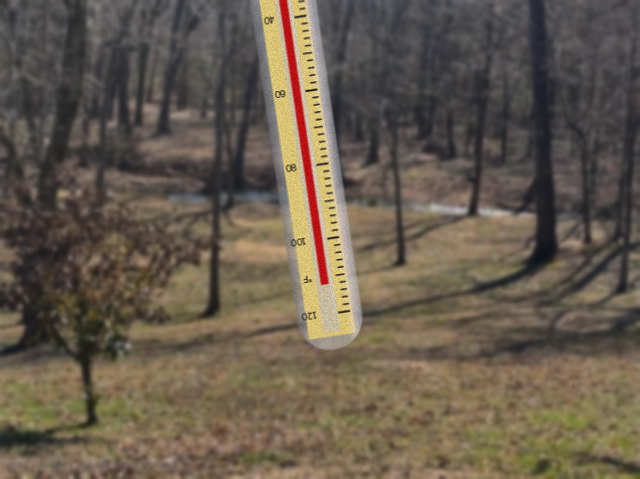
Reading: °F 112
